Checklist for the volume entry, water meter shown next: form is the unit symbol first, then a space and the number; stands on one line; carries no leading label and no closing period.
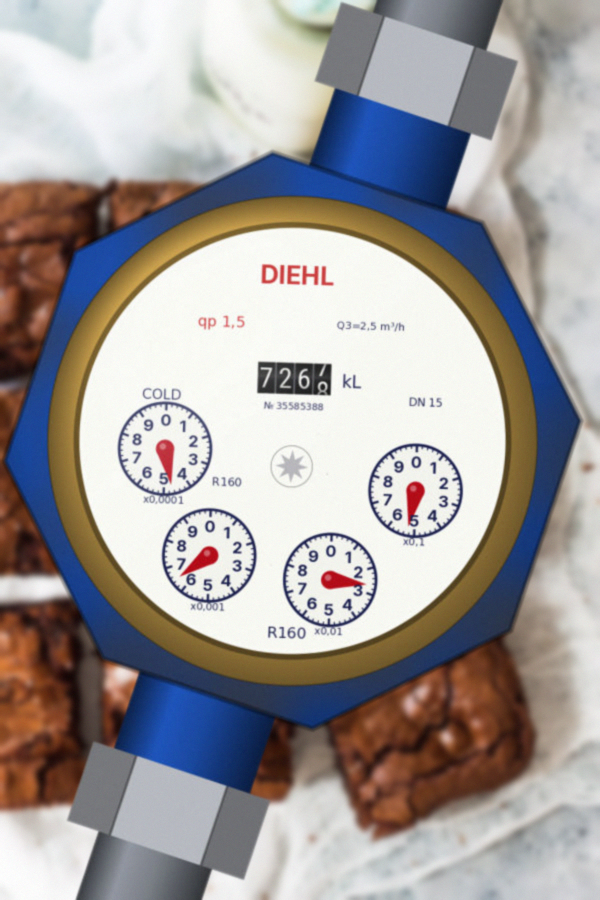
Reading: kL 7267.5264
